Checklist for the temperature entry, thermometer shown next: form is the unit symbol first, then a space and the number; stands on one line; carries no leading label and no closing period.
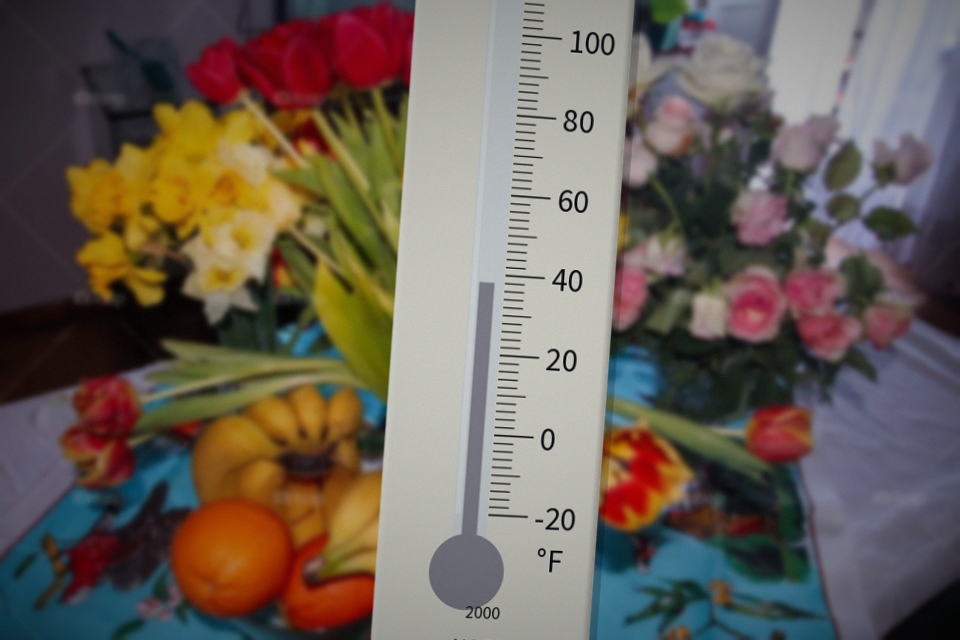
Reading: °F 38
